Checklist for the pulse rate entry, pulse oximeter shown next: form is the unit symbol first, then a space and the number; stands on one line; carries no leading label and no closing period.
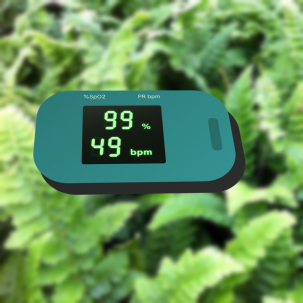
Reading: bpm 49
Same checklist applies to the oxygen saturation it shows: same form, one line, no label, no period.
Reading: % 99
